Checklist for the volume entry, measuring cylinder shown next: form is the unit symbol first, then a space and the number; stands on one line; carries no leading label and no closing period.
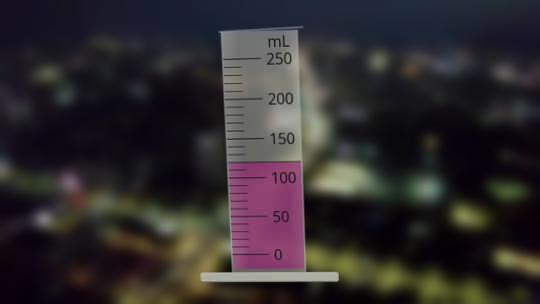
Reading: mL 120
